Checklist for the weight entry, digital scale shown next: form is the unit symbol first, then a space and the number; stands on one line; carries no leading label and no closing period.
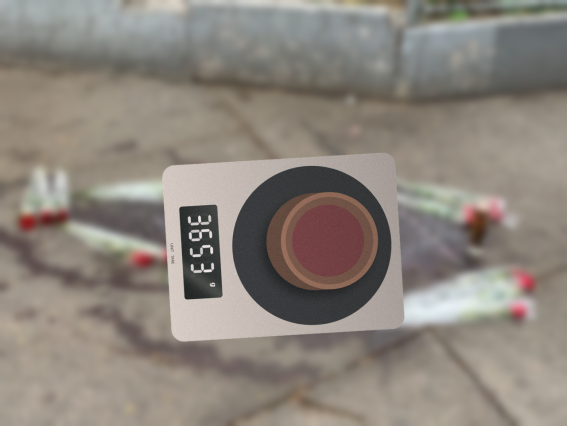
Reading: g 3653
